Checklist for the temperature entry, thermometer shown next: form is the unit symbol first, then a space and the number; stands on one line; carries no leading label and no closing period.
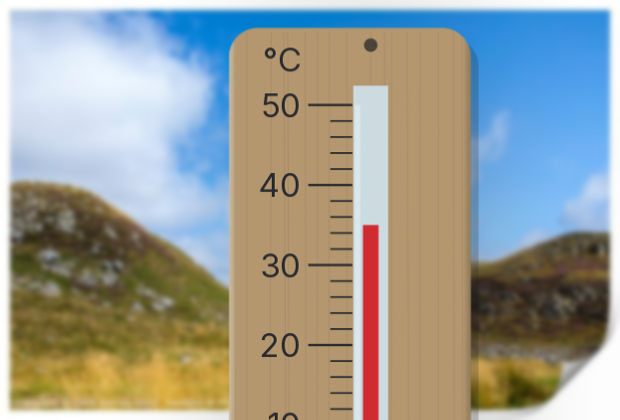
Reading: °C 35
